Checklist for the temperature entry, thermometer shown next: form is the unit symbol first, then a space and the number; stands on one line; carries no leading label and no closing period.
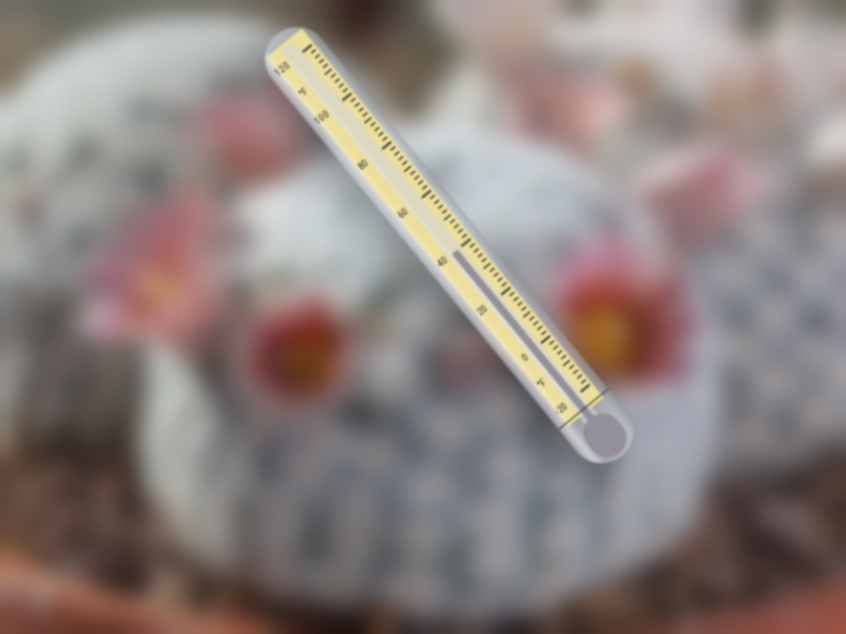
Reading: °F 40
